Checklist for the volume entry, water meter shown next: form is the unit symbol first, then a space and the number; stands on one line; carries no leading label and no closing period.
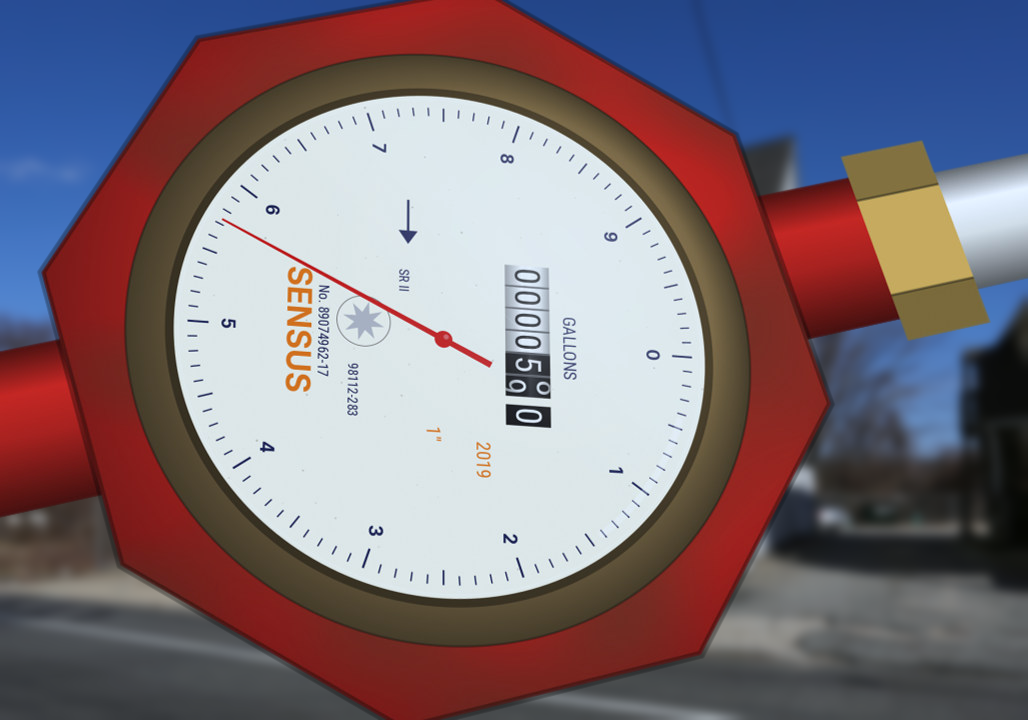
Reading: gal 585.7
